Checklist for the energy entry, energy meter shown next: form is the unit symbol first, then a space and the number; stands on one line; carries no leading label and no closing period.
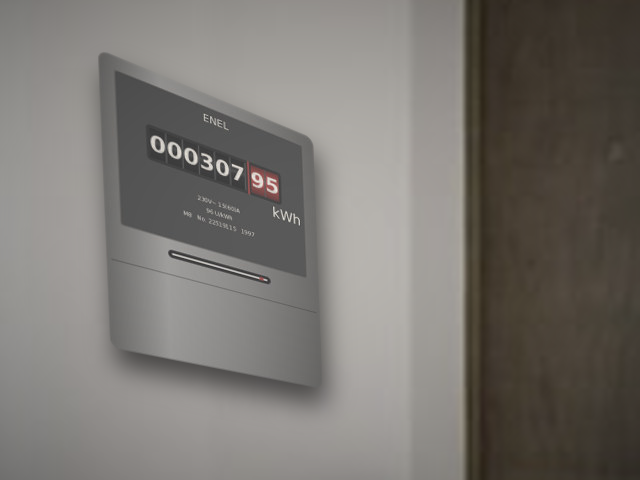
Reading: kWh 307.95
